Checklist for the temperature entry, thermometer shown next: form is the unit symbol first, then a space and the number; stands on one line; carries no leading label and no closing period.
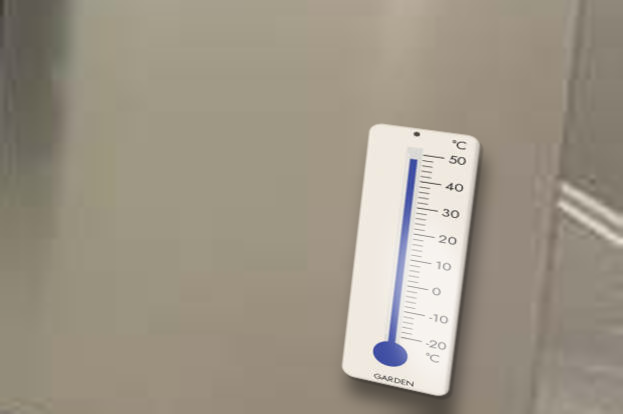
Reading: °C 48
